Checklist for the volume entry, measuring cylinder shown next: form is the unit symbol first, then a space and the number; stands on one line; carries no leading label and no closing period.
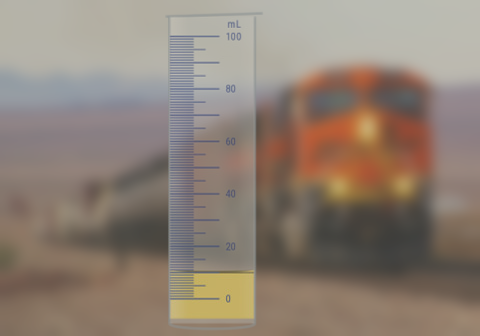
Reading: mL 10
